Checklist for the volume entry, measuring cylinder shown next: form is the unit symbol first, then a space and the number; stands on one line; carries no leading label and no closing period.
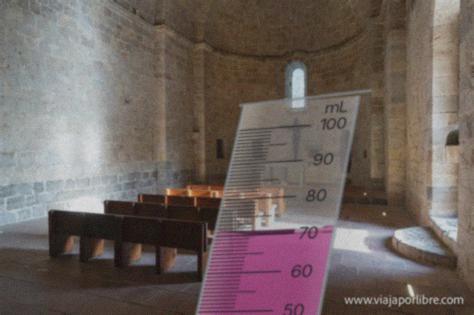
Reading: mL 70
